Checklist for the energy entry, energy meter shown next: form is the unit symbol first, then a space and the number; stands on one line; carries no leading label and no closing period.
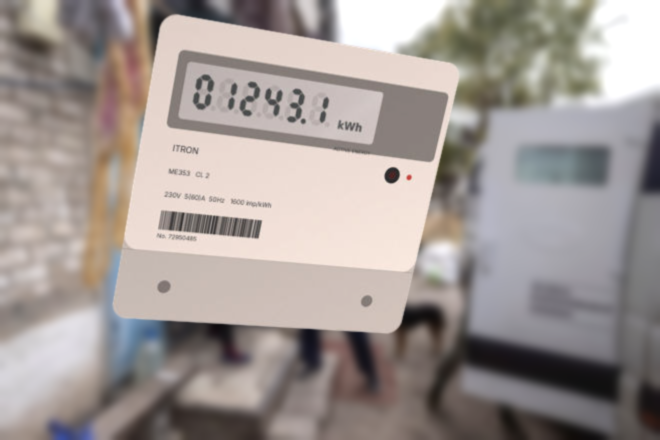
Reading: kWh 1243.1
